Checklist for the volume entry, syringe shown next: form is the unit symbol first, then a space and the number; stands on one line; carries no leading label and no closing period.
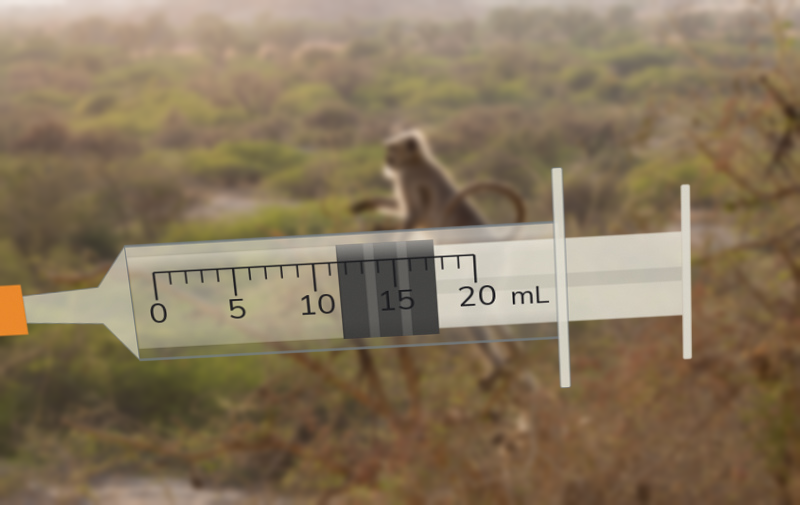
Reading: mL 11.5
